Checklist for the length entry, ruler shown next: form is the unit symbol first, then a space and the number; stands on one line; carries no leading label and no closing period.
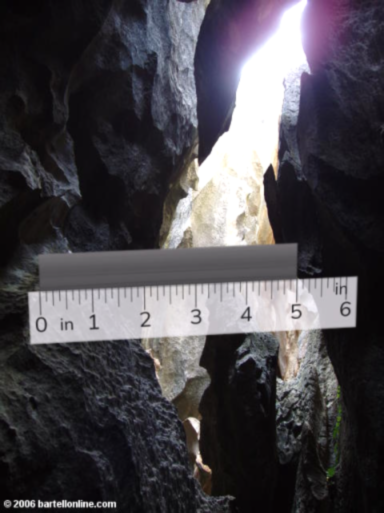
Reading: in 5
